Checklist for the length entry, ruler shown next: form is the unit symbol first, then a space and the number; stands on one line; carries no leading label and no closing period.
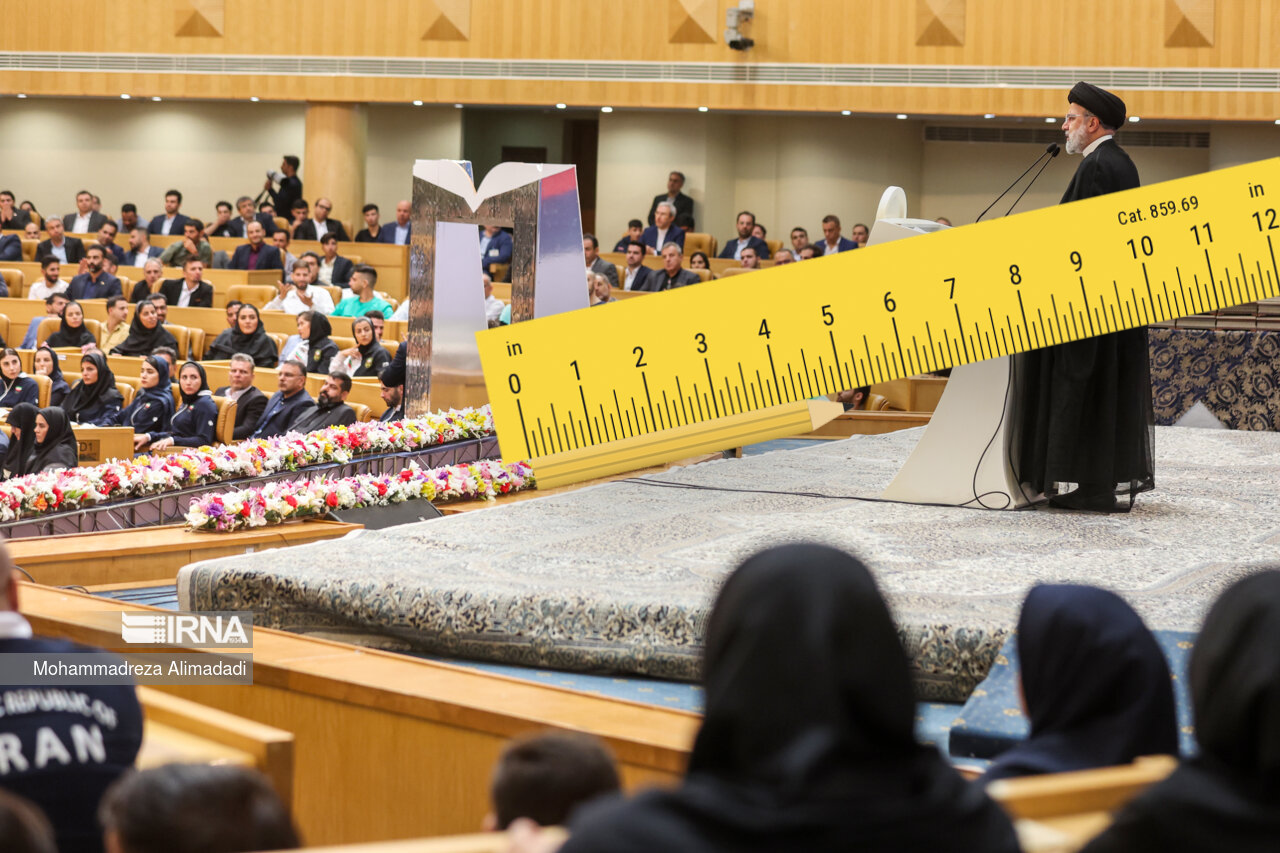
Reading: in 5.125
